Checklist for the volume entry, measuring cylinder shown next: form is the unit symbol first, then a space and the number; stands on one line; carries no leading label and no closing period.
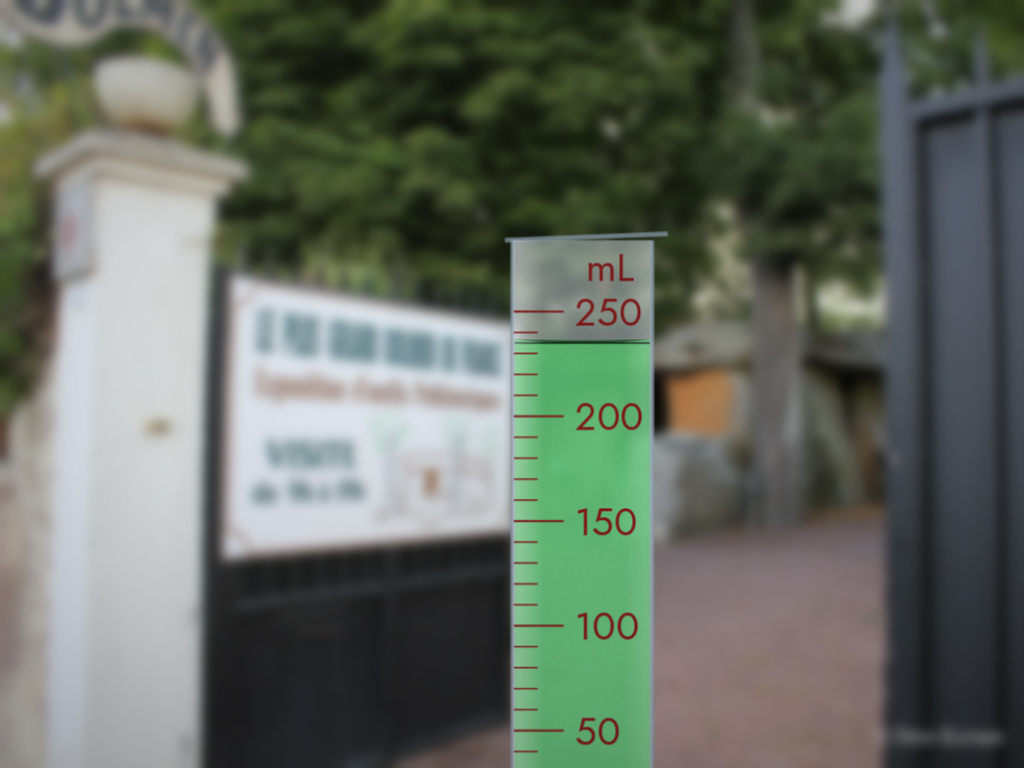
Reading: mL 235
